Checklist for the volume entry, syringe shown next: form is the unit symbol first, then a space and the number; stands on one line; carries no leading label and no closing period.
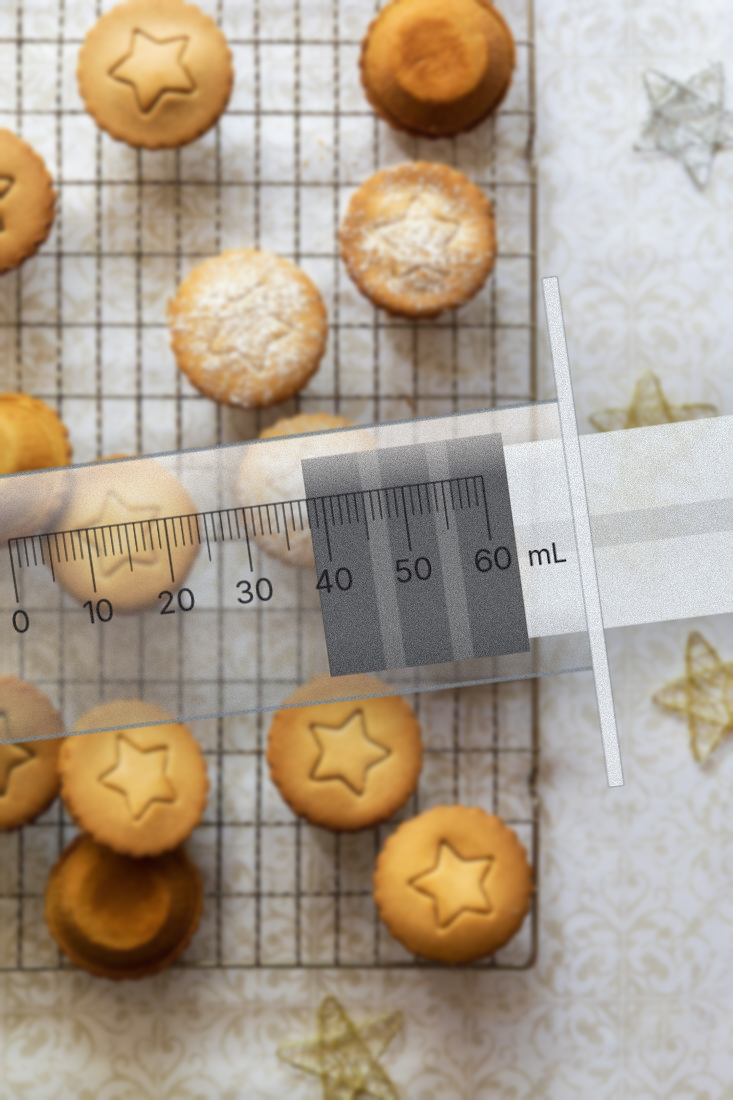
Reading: mL 38
